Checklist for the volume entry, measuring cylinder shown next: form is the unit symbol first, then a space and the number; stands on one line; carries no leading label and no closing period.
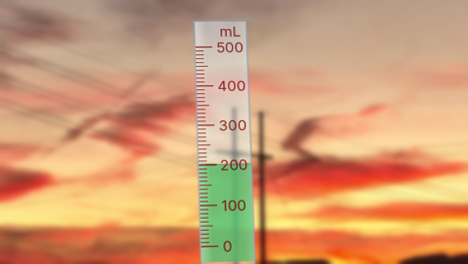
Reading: mL 200
